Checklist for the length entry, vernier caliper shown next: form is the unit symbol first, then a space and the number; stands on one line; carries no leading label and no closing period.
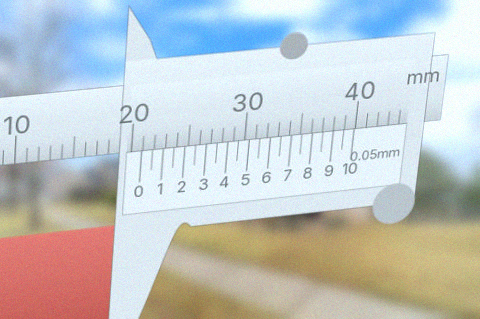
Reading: mm 20.9
